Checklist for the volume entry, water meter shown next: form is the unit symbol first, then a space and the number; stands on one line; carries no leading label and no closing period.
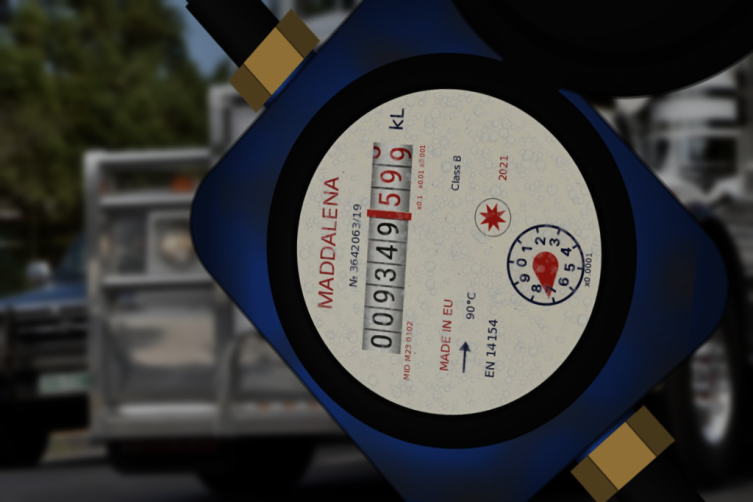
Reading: kL 9349.5987
